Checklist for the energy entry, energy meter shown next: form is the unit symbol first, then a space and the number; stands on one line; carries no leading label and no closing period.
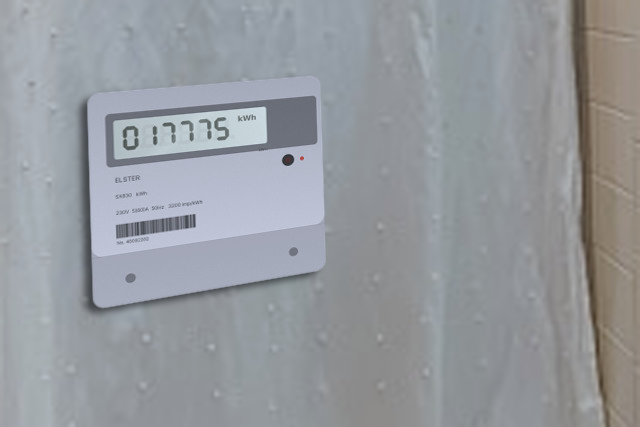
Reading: kWh 17775
